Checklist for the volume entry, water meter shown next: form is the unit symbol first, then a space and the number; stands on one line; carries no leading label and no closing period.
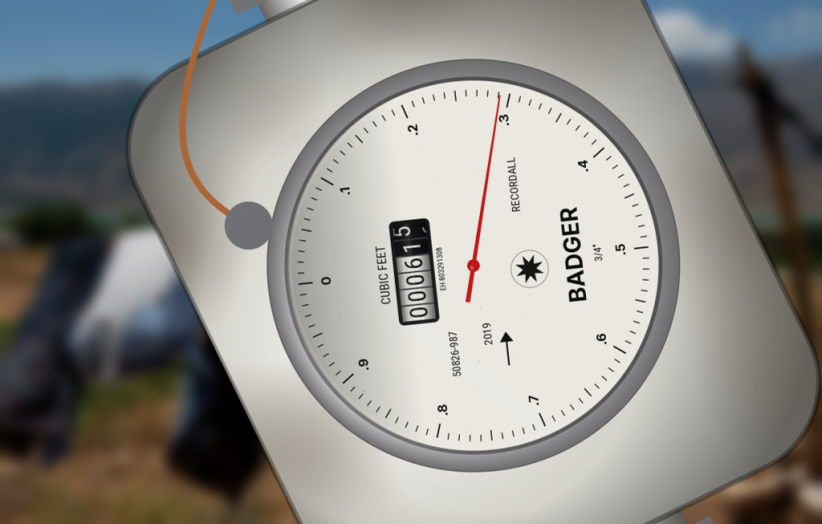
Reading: ft³ 615.29
